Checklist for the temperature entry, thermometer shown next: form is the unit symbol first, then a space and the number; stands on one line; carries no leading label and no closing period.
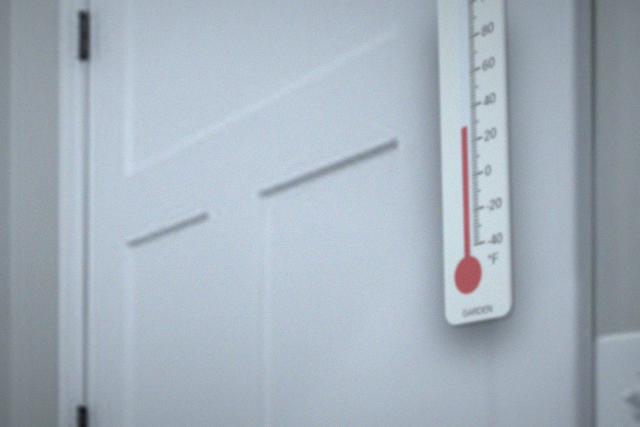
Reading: °F 30
